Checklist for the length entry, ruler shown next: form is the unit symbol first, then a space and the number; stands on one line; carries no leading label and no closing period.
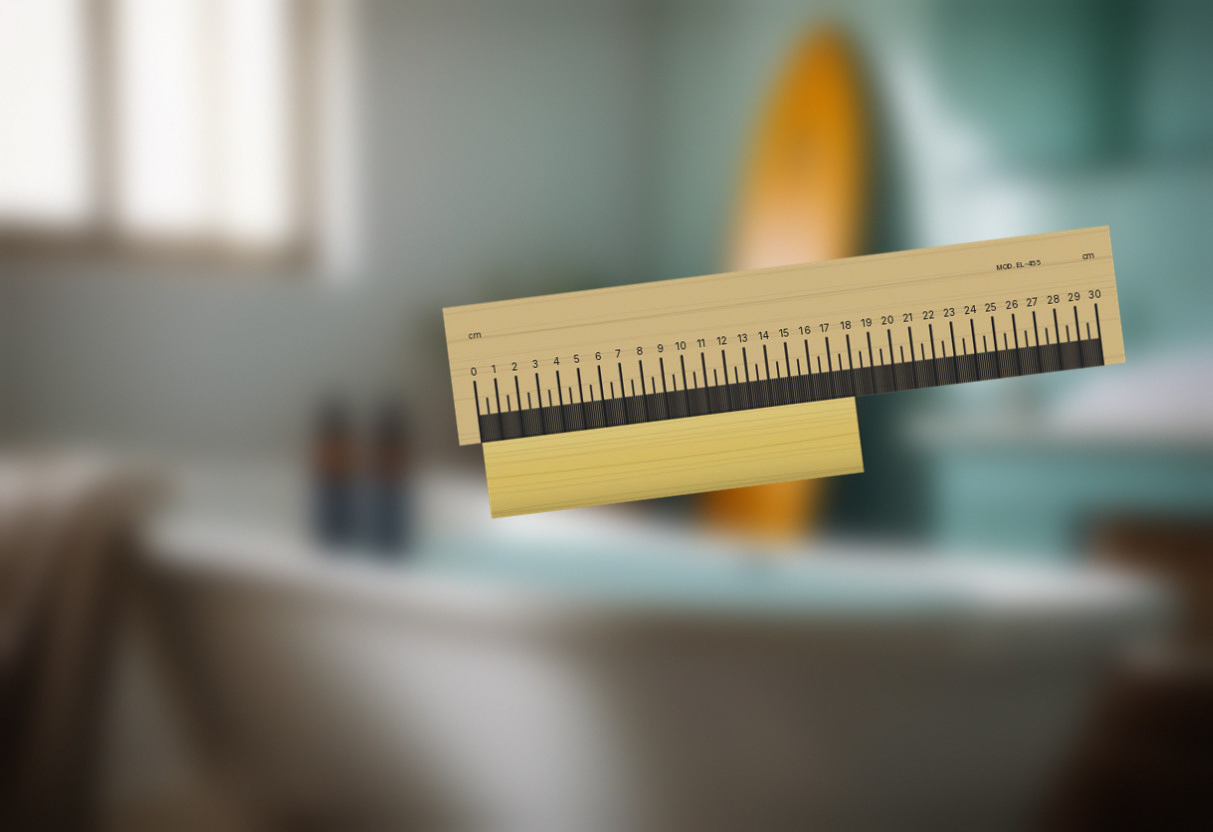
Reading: cm 18
